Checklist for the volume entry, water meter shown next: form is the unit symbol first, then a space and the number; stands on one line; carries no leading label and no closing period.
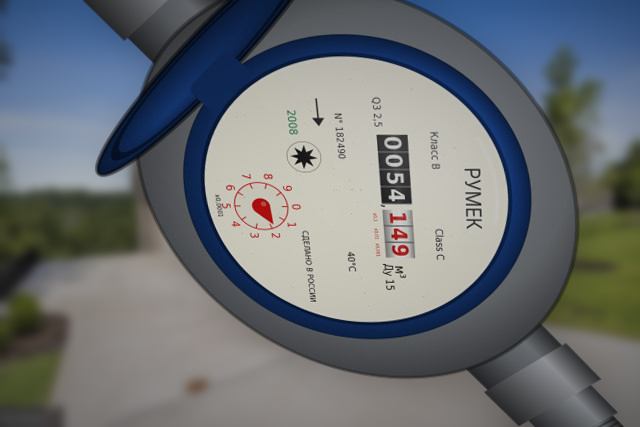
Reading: m³ 54.1491
